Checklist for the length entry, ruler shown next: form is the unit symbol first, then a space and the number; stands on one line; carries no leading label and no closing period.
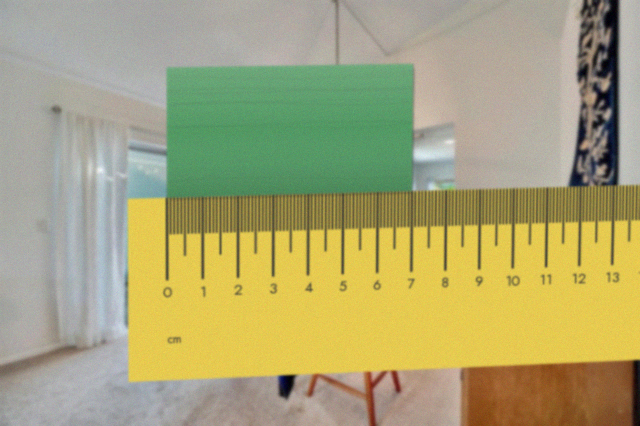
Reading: cm 7
